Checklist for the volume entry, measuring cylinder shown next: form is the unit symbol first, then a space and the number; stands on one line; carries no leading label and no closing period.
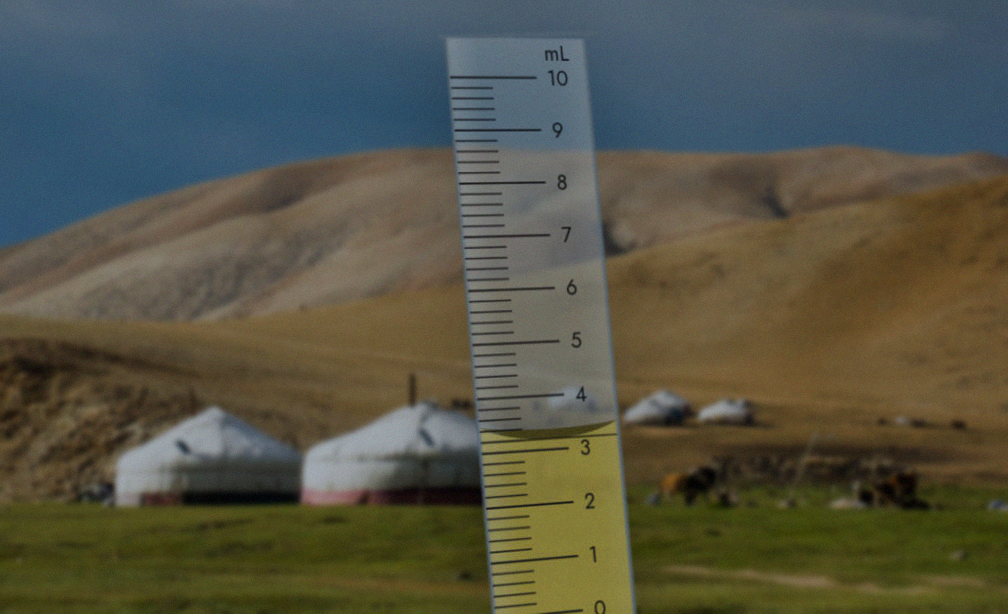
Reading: mL 3.2
